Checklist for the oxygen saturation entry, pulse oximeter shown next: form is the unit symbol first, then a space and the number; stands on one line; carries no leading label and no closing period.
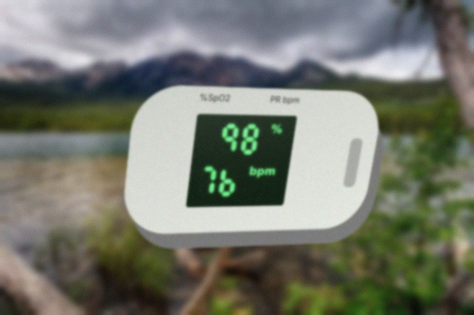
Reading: % 98
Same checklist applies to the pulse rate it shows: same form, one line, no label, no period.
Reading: bpm 76
